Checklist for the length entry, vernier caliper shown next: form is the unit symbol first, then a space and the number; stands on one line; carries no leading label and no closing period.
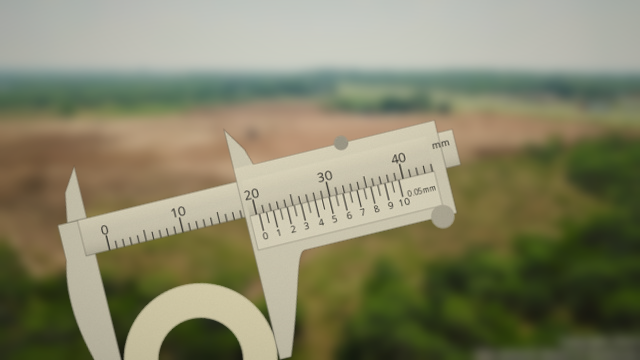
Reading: mm 20.4
